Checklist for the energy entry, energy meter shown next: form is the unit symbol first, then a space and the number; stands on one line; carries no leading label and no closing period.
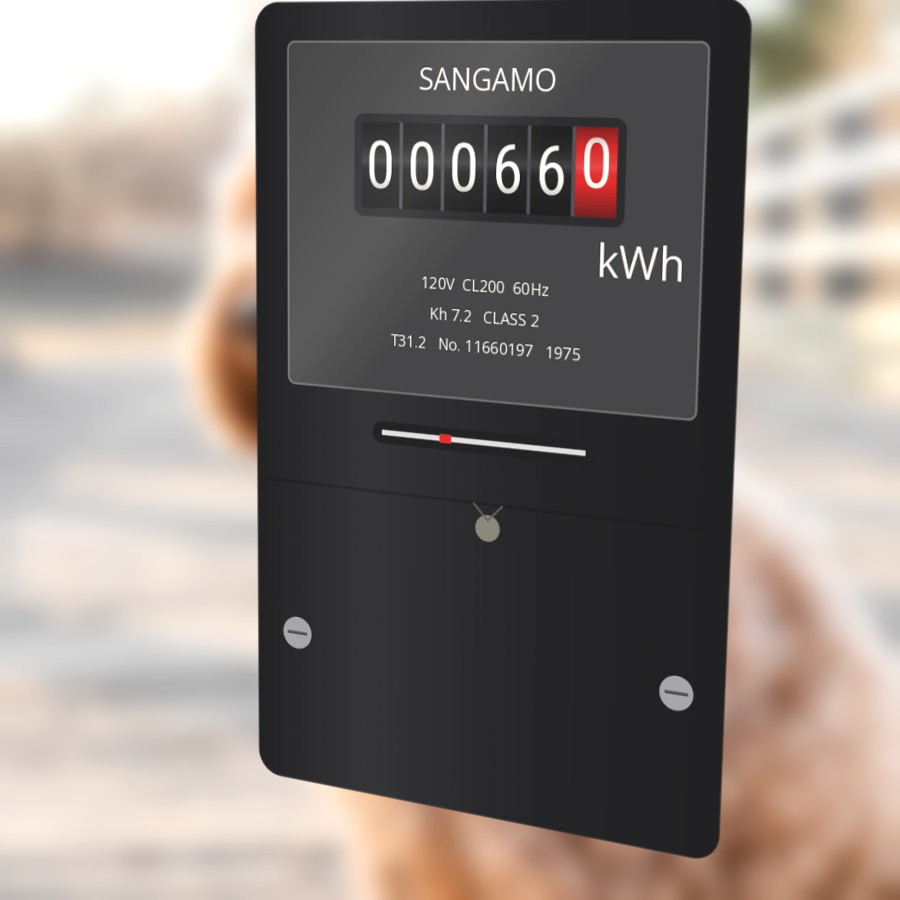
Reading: kWh 66.0
